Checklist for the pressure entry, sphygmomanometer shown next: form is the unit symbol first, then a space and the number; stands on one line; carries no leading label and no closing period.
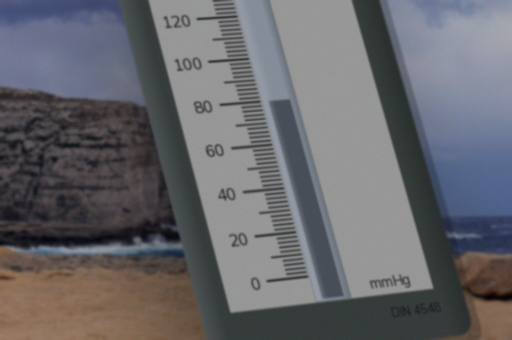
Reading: mmHg 80
